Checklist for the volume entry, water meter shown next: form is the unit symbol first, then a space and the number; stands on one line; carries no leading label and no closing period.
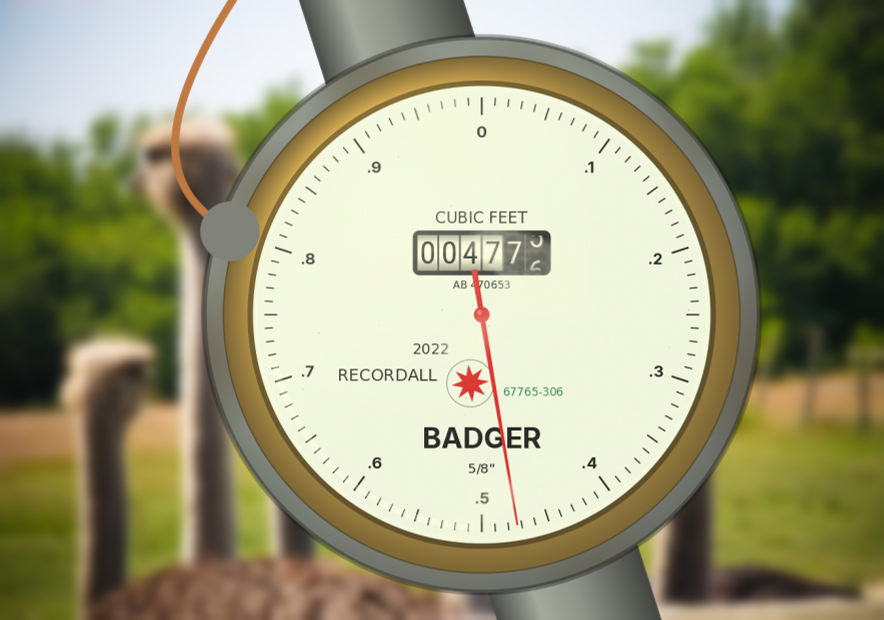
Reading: ft³ 4775.47
